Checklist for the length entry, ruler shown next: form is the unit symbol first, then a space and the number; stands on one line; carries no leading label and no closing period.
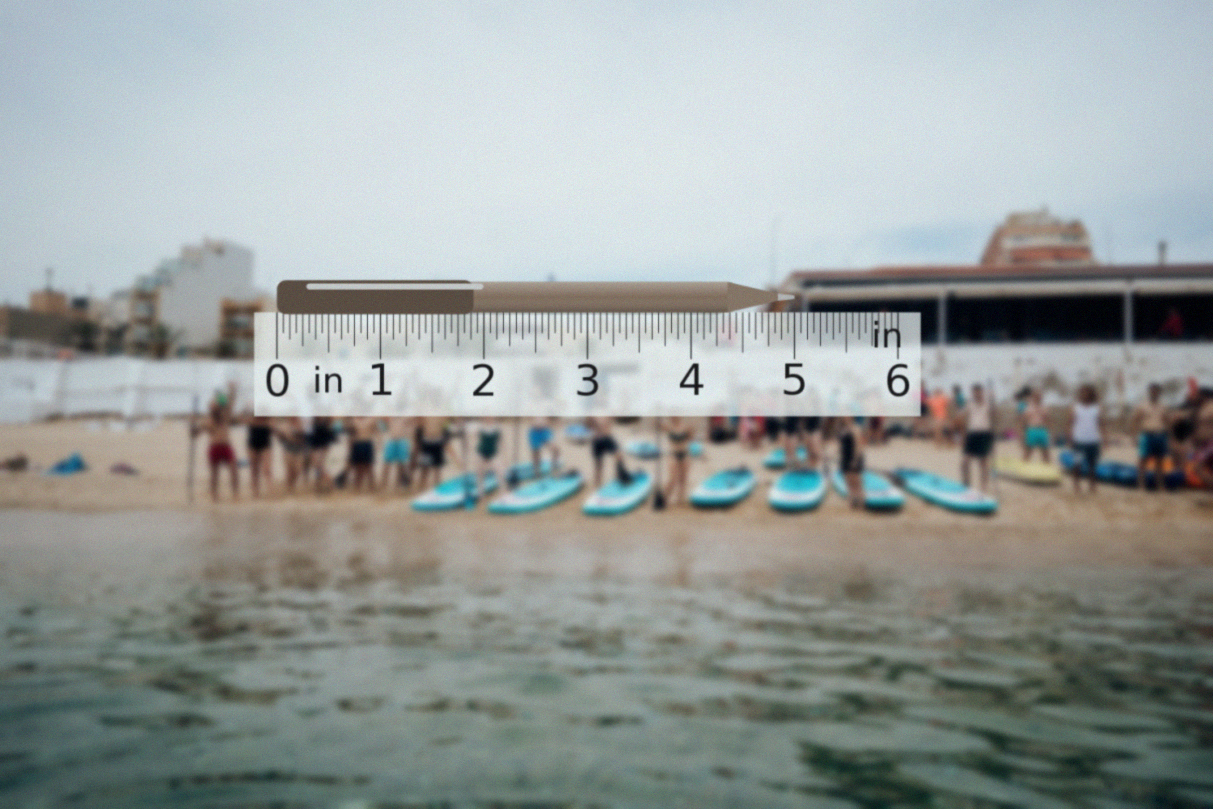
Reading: in 5
